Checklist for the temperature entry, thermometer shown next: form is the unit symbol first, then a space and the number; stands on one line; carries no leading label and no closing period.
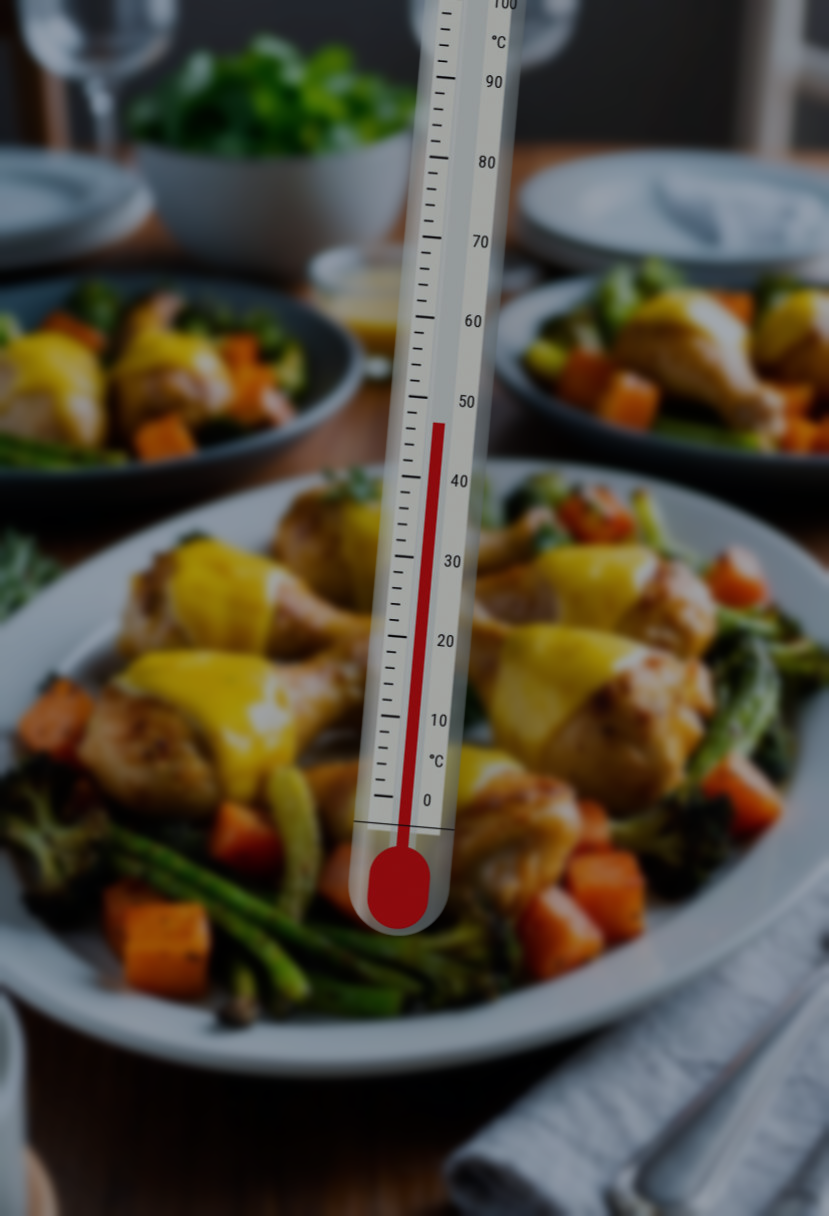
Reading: °C 47
